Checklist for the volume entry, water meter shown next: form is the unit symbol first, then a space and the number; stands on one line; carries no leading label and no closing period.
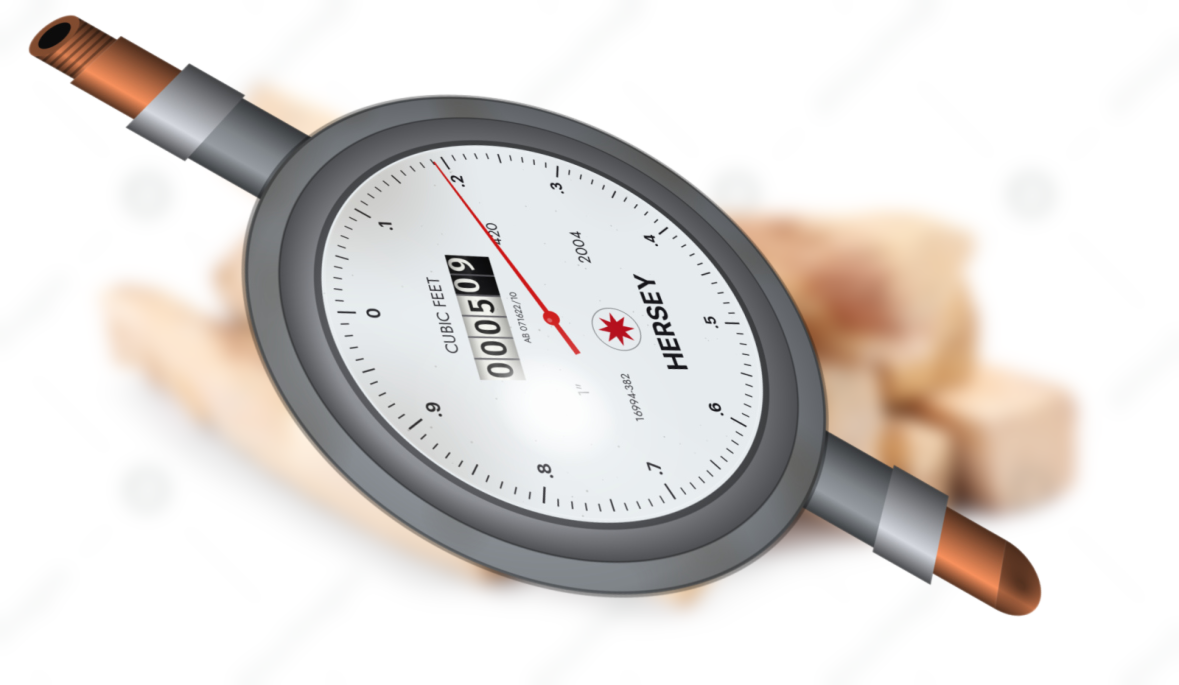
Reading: ft³ 509.19
